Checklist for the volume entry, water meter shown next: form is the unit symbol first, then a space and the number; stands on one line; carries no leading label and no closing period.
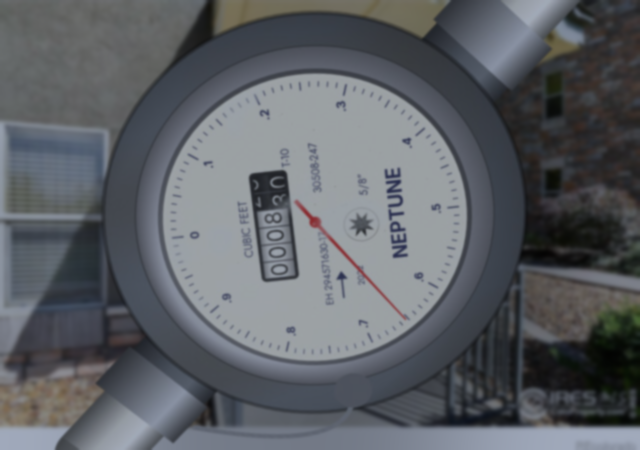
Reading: ft³ 829.65
